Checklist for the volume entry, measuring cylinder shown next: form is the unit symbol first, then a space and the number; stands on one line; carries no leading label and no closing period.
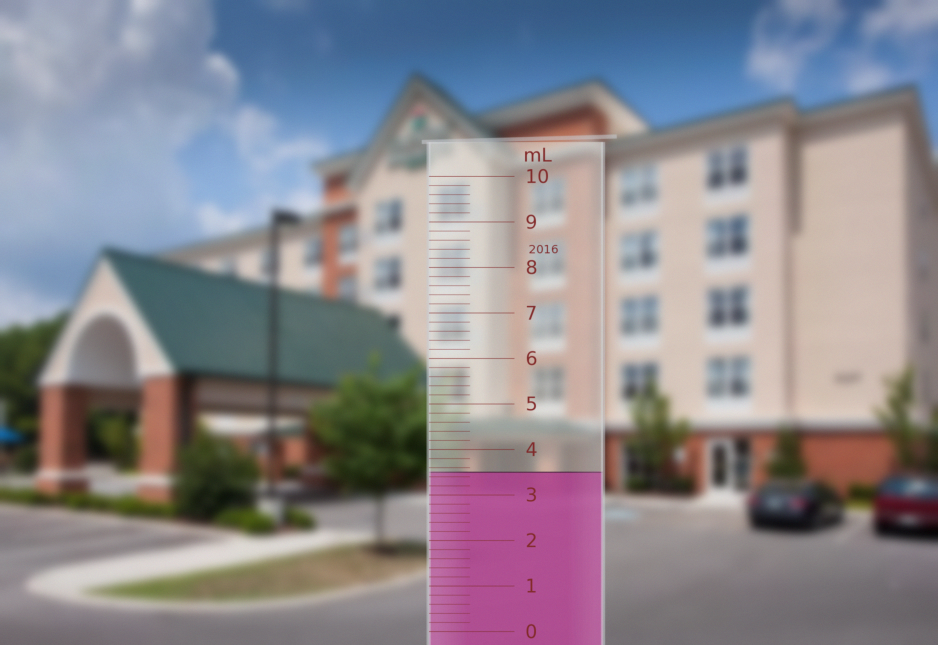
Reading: mL 3.5
